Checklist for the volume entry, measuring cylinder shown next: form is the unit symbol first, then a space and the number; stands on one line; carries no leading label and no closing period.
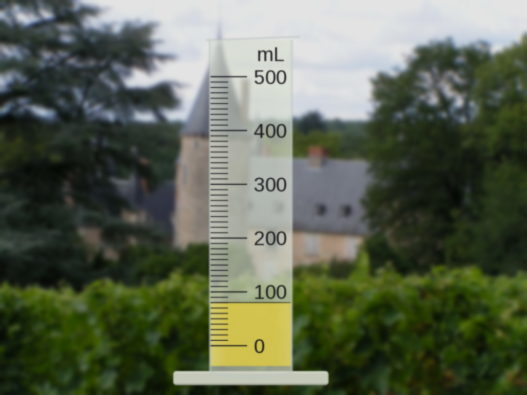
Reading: mL 80
